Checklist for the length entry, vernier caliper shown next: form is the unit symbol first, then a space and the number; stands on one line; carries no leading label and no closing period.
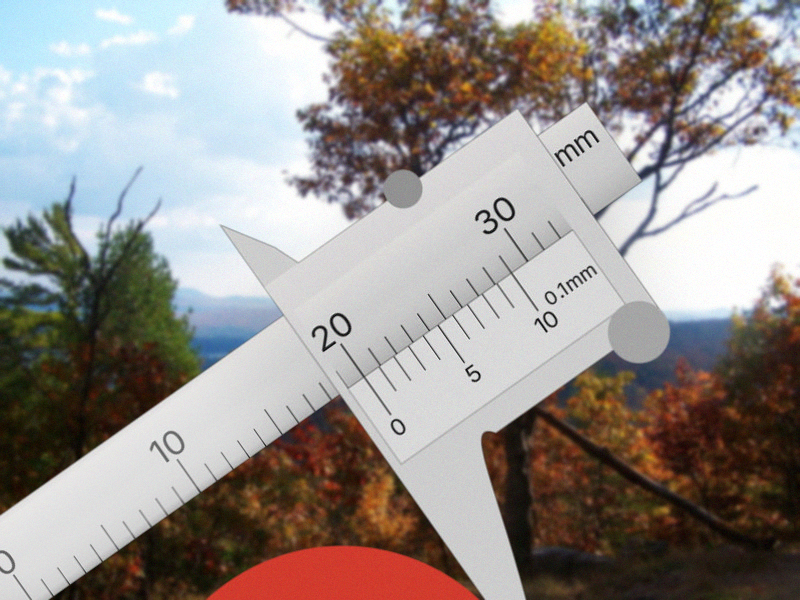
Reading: mm 20.0
